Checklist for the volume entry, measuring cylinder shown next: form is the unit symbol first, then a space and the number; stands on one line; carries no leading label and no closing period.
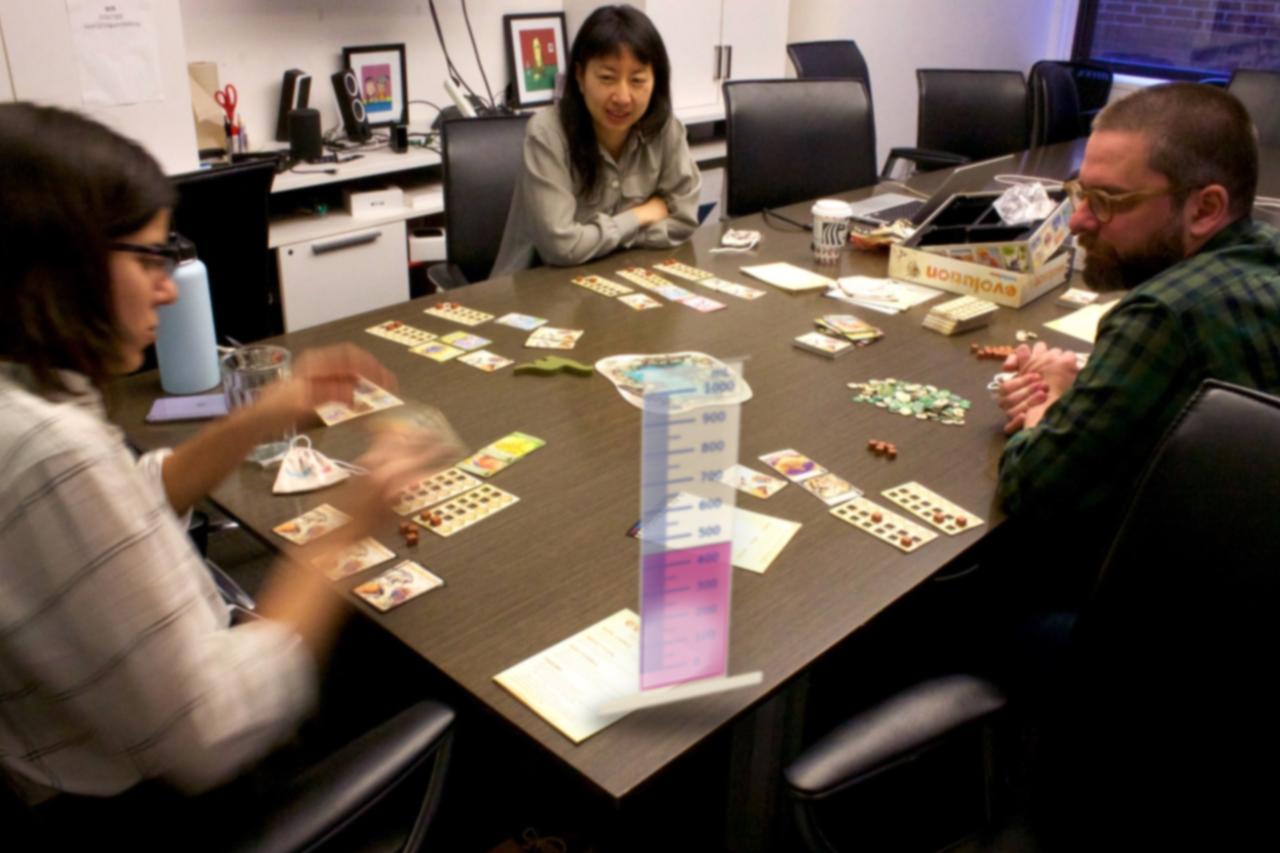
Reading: mL 450
